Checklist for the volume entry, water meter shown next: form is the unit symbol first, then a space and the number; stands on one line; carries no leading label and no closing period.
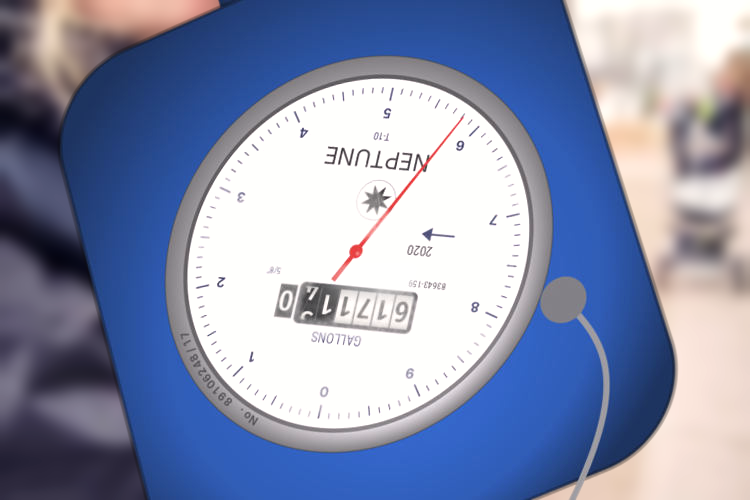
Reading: gal 6171135.8
